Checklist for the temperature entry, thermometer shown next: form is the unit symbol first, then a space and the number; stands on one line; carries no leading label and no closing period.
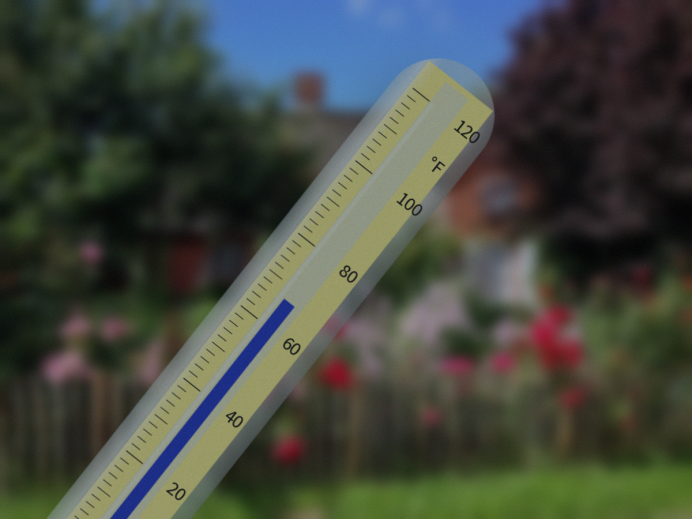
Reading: °F 67
